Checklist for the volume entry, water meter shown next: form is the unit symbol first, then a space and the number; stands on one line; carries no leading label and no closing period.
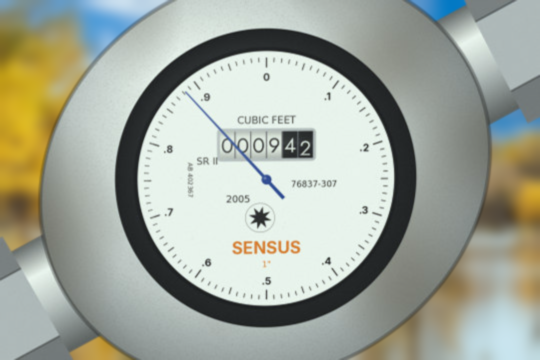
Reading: ft³ 941.88
